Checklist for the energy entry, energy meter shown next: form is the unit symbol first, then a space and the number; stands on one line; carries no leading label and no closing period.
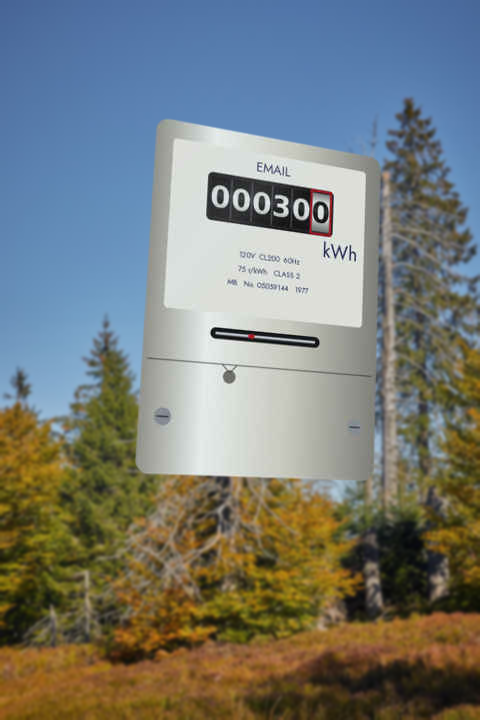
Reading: kWh 30.0
